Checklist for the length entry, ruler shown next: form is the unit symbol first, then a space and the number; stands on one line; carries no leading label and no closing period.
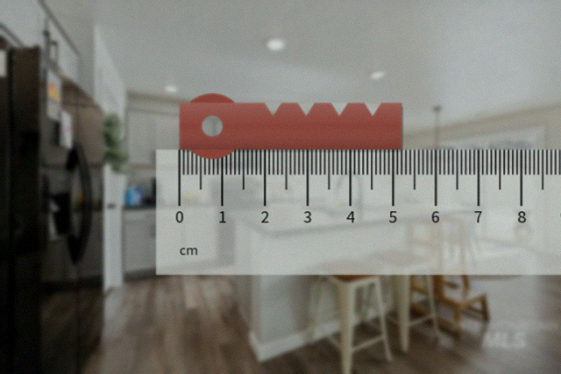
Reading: cm 5.2
